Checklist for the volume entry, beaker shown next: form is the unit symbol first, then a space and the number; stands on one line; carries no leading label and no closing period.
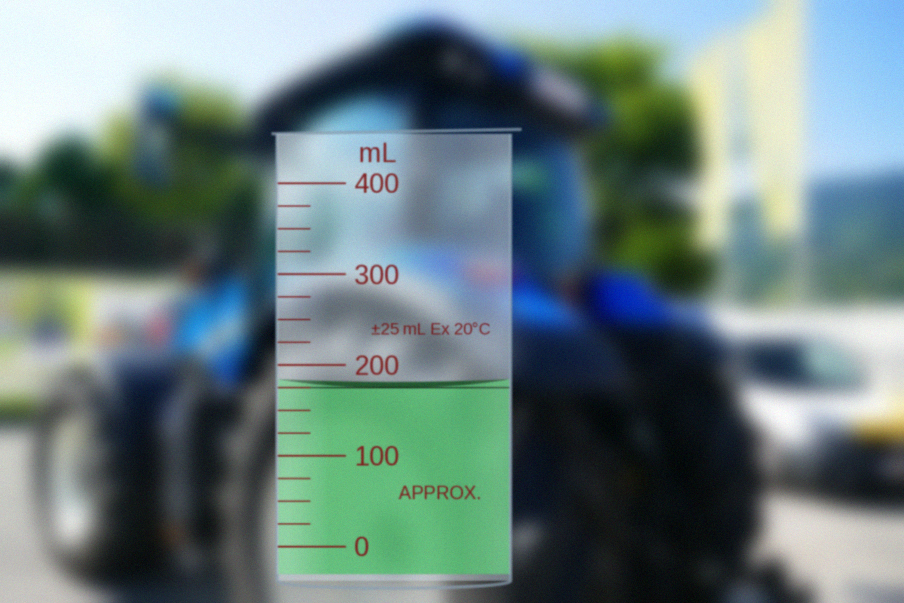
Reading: mL 175
